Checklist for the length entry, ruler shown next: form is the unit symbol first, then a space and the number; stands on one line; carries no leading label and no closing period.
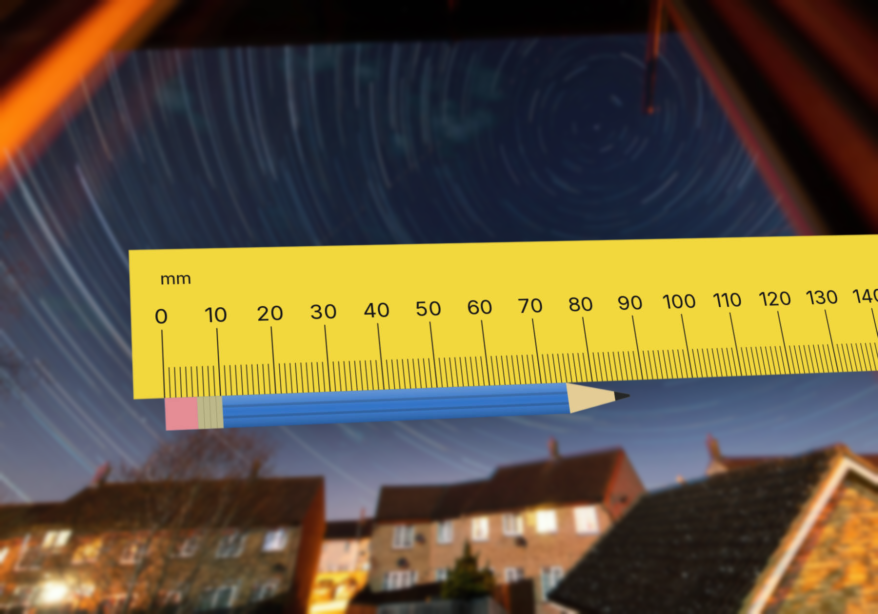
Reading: mm 87
